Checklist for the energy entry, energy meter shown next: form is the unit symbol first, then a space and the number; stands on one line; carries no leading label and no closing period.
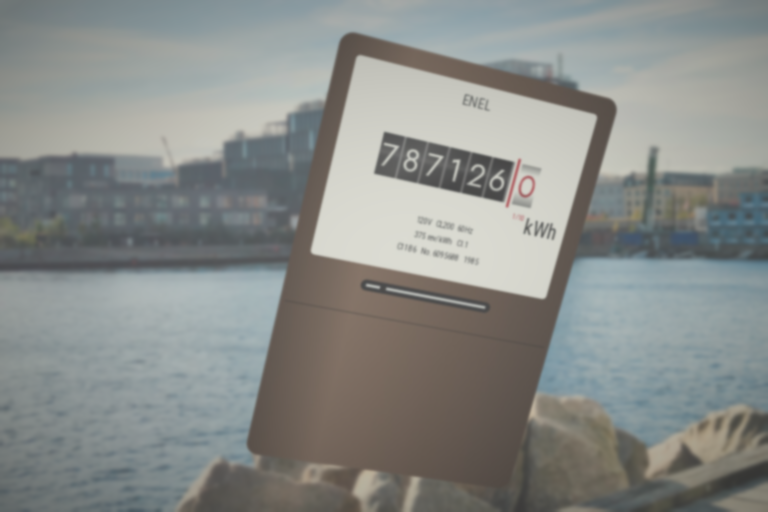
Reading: kWh 787126.0
